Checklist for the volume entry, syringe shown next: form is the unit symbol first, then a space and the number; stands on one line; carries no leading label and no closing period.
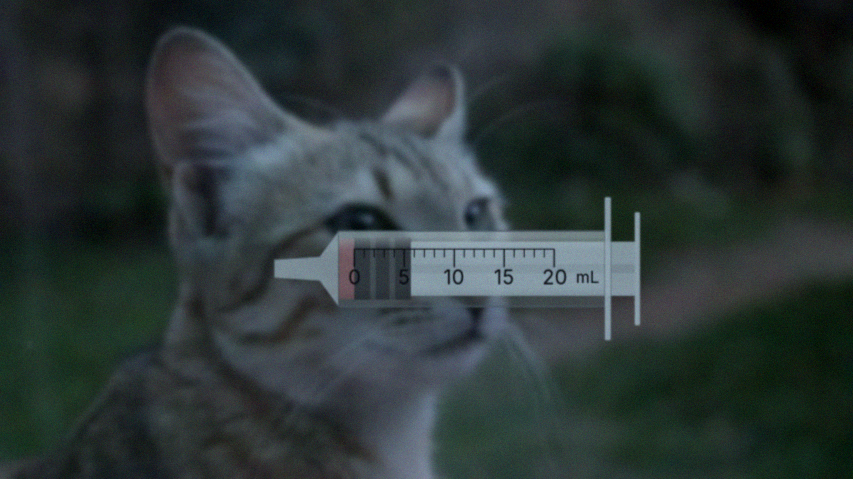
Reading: mL 0
